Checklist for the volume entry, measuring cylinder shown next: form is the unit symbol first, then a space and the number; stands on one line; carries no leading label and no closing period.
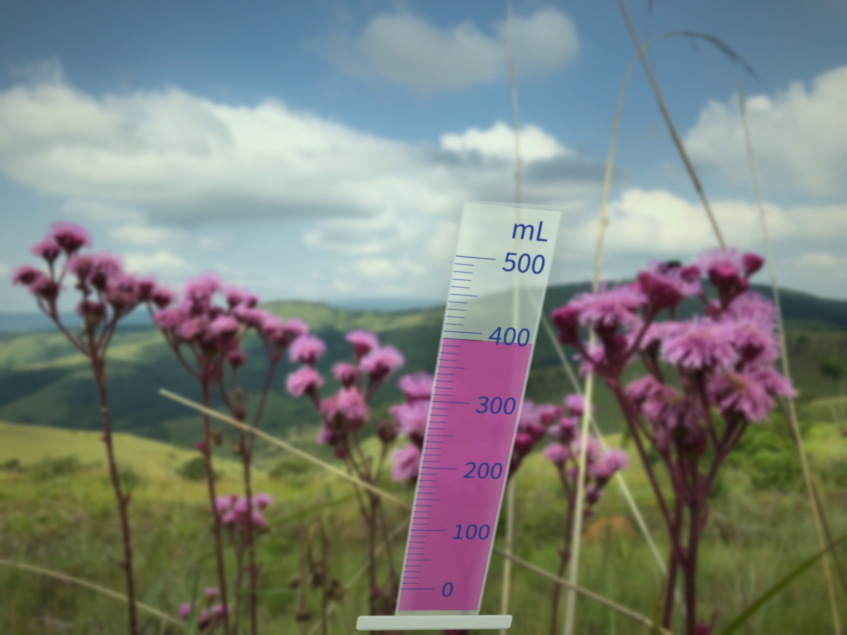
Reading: mL 390
